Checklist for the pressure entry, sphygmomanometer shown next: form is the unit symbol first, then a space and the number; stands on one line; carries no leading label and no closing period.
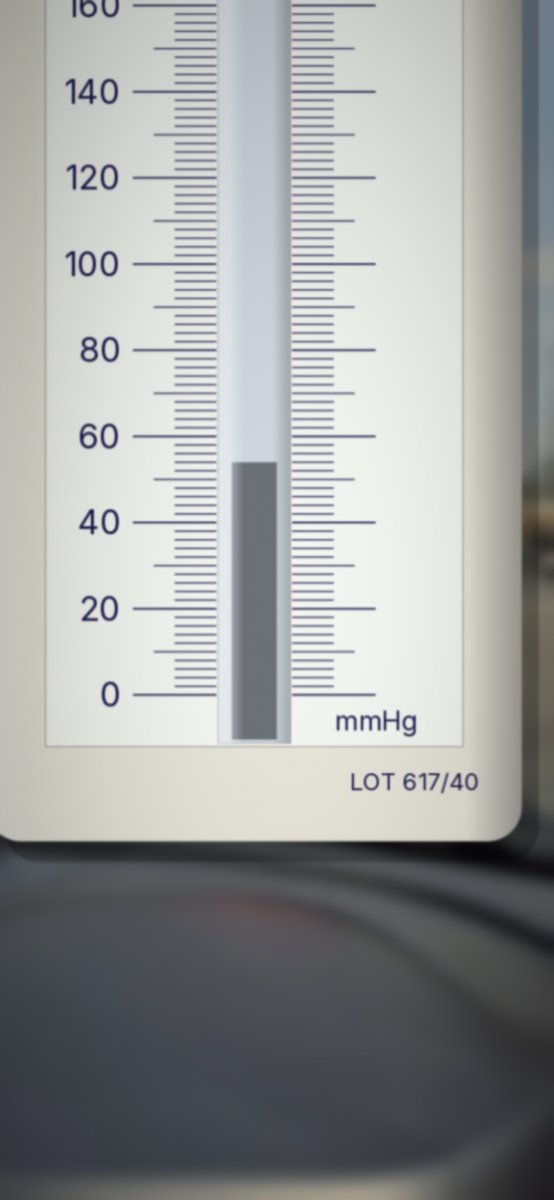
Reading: mmHg 54
